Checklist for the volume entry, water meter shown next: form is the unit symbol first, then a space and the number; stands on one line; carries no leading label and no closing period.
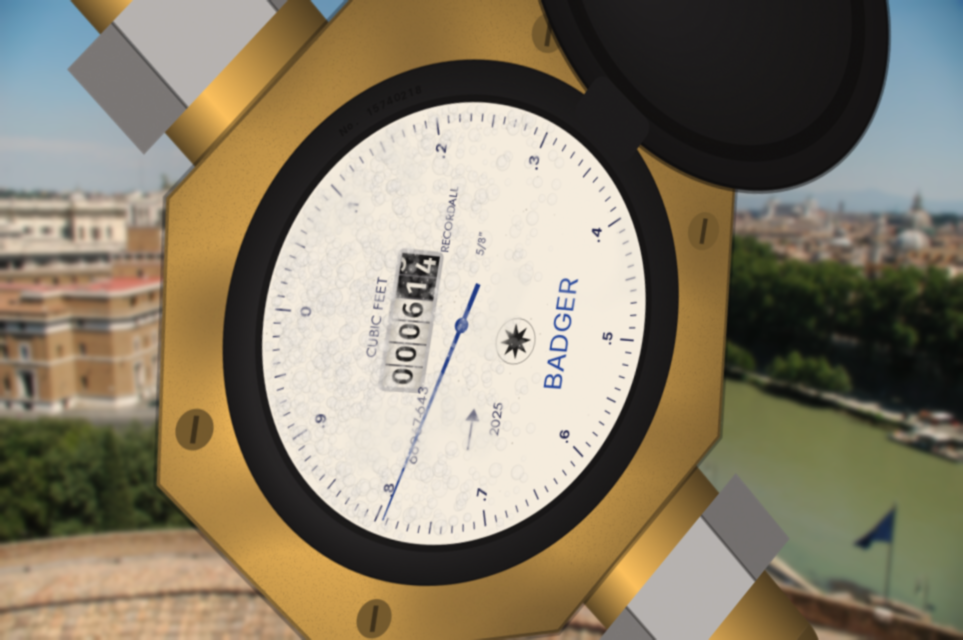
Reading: ft³ 613.79
